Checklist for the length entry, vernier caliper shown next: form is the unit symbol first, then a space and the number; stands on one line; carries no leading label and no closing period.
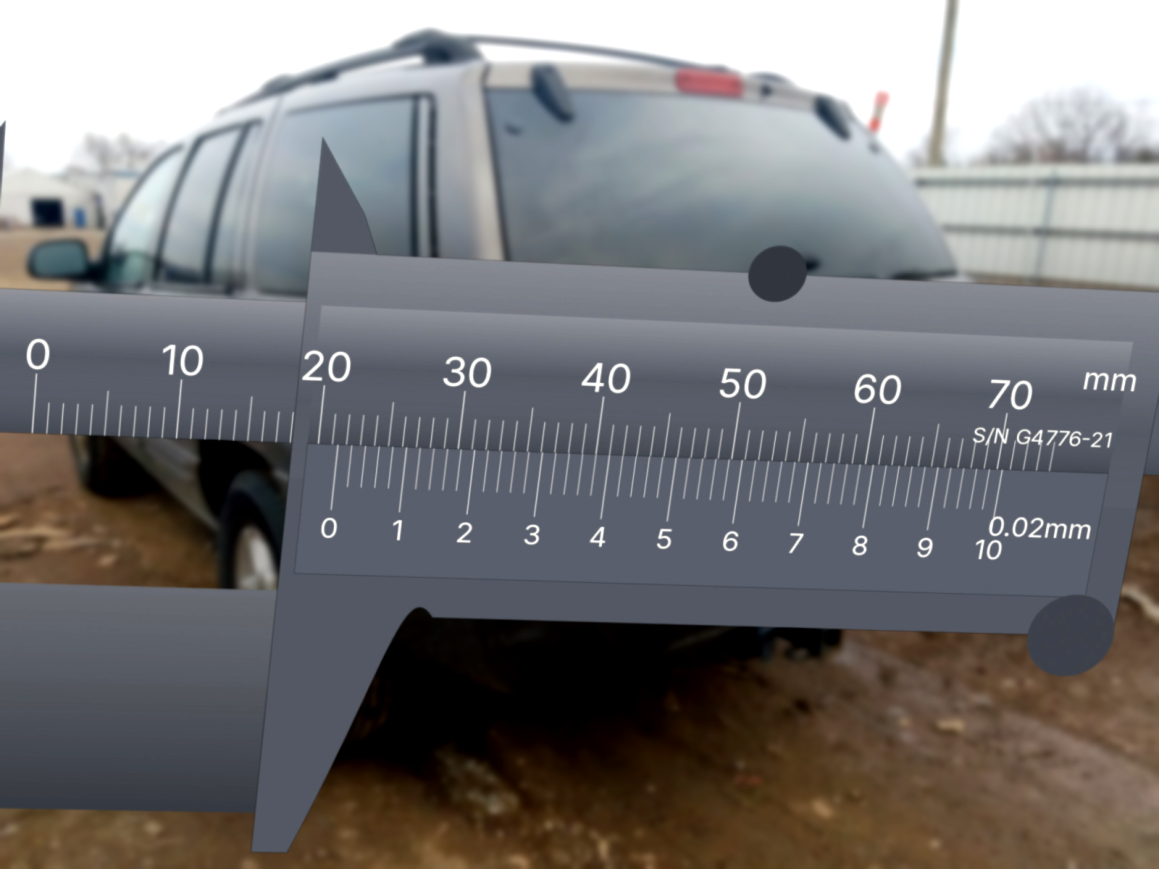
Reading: mm 21.4
